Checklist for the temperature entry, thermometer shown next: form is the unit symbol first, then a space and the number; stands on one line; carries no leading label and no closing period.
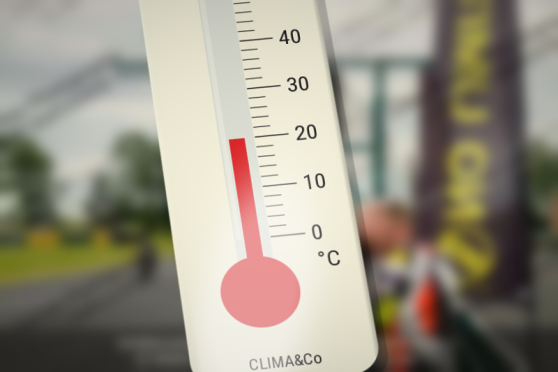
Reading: °C 20
